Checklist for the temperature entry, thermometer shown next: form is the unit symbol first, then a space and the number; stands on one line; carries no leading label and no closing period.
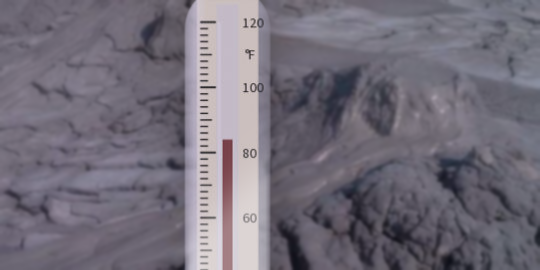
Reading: °F 84
